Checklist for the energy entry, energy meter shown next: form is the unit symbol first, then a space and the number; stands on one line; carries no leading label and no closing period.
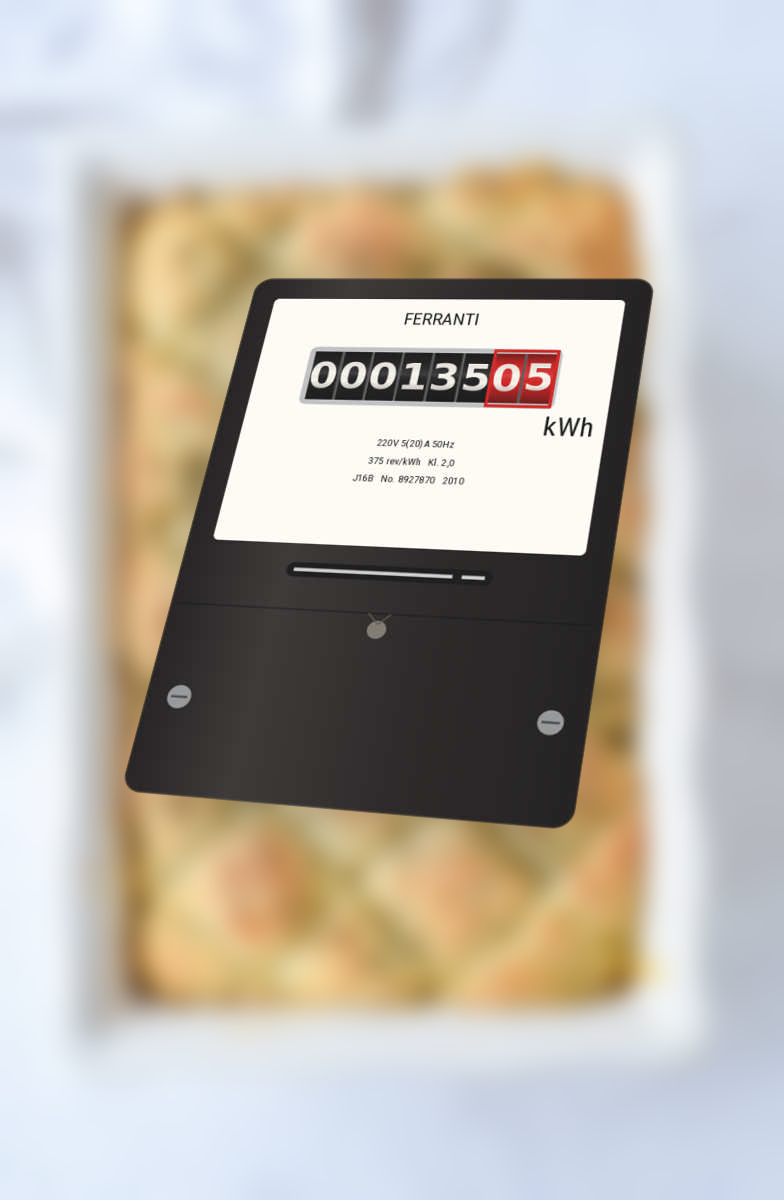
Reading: kWh 135.05
